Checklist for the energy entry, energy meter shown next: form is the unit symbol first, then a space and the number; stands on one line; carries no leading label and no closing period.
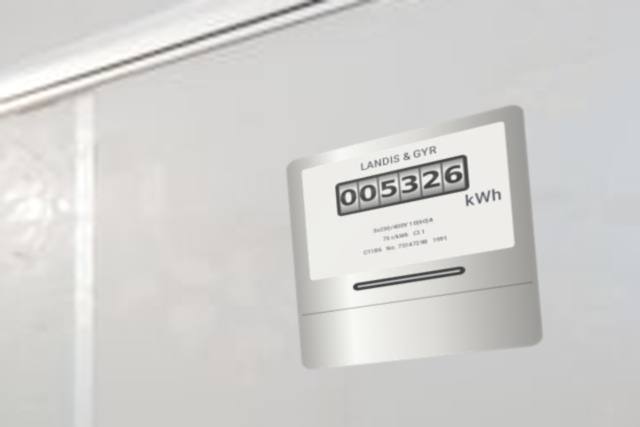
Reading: kWh 5326
